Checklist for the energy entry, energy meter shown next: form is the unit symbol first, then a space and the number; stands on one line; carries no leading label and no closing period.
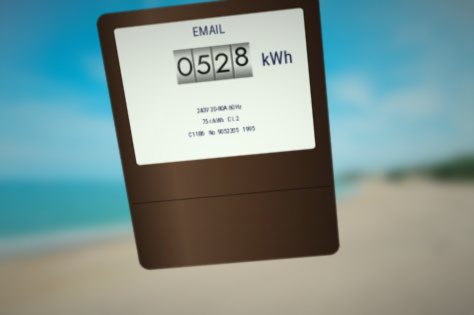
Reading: kWh 528
